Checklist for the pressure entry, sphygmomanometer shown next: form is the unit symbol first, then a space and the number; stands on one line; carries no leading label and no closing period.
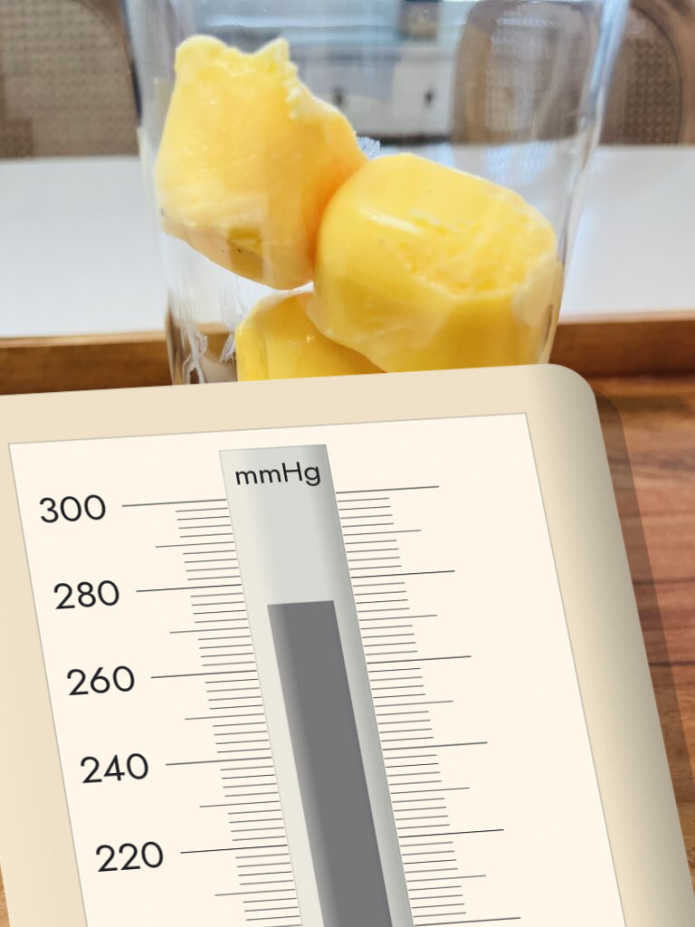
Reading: mmHg 275
